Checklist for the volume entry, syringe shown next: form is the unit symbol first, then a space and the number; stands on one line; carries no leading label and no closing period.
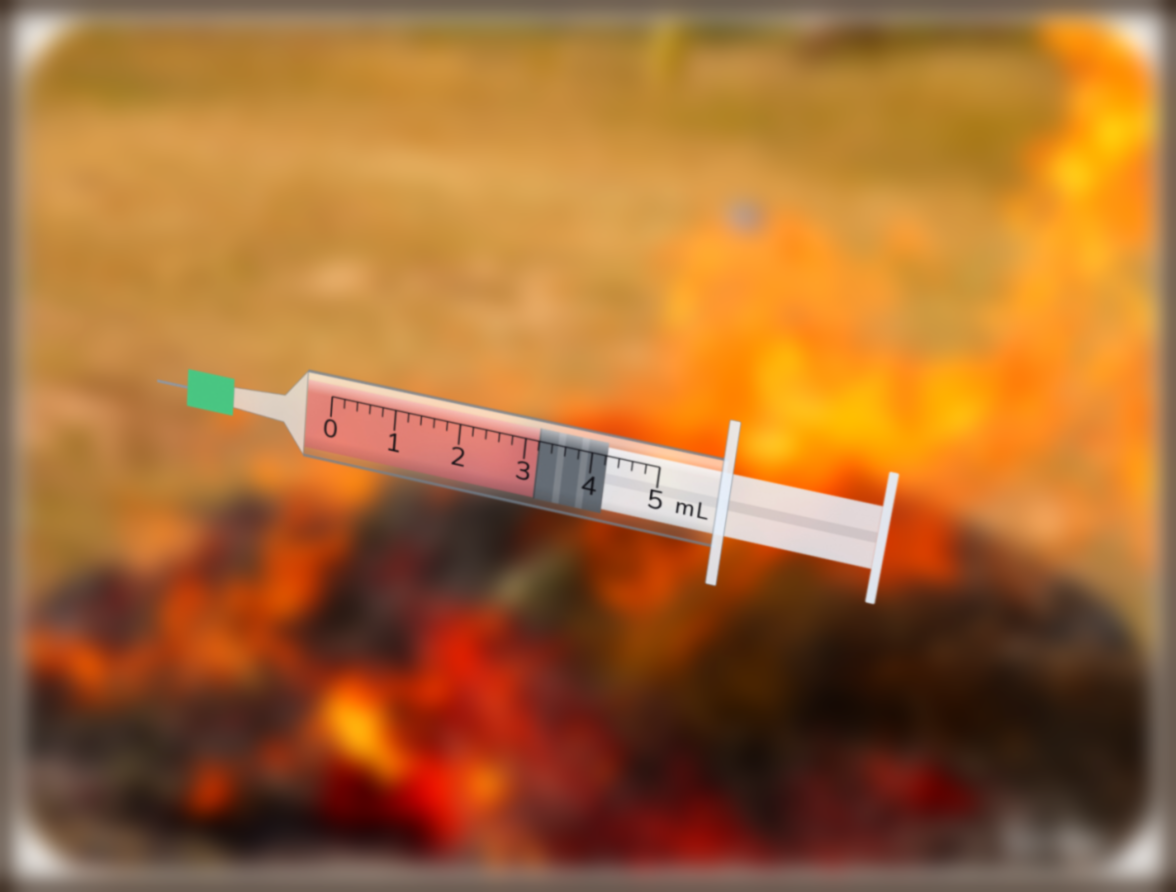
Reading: mL 3.2
